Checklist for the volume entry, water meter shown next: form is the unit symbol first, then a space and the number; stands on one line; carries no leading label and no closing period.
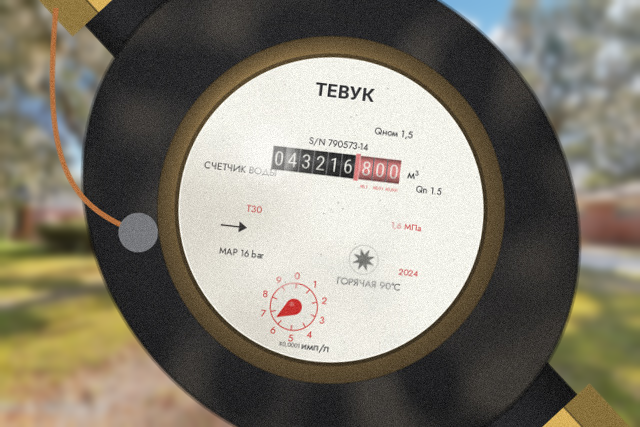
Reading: m³ 43216.8006
